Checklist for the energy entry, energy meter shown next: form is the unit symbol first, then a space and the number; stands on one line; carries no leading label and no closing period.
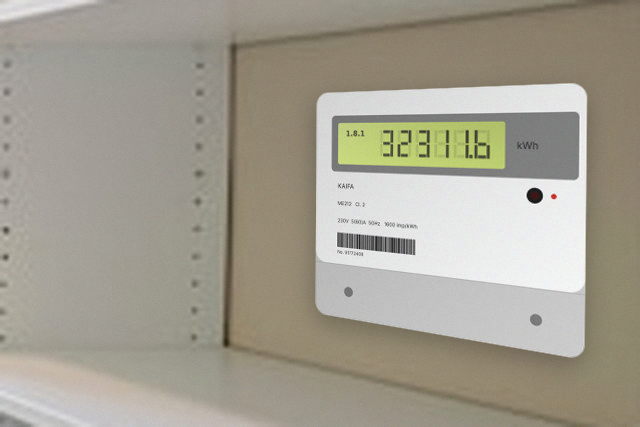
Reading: kWh 32311.6
